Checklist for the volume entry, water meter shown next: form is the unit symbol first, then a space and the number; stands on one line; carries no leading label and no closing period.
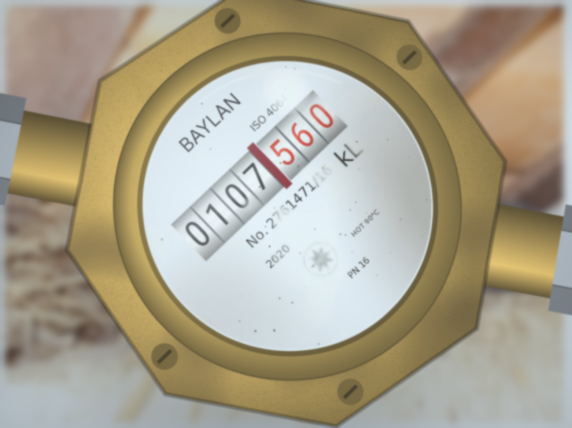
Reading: kL 107.560
